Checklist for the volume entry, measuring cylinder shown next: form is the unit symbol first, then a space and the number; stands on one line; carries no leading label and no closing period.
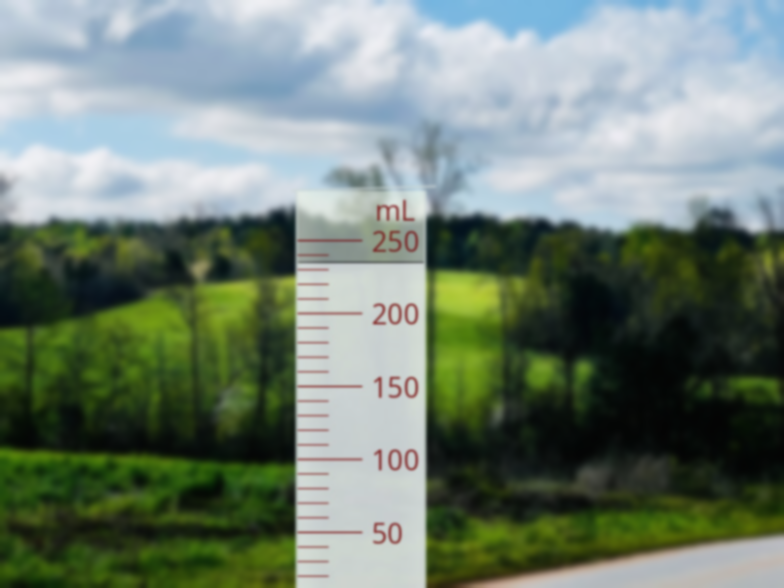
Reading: mL 235
